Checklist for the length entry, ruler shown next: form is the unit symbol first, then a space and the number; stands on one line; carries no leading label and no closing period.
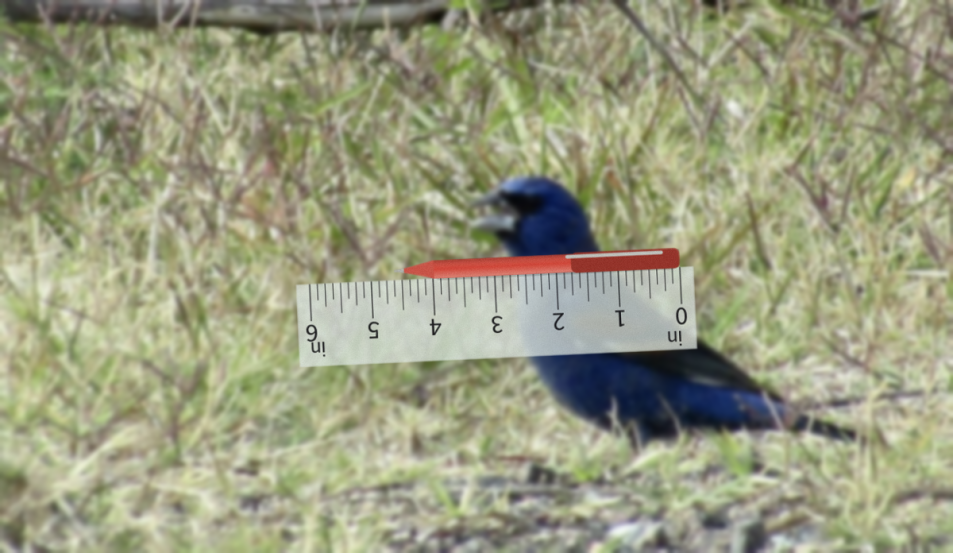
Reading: in 4.625
